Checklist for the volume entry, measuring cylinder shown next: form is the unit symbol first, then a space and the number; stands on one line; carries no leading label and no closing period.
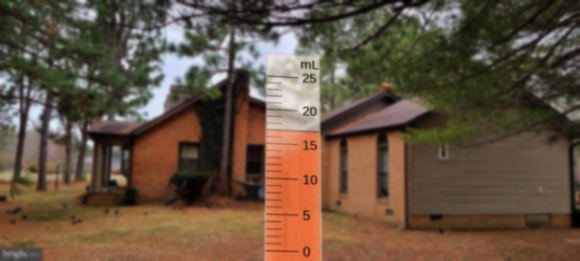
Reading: mL 17
